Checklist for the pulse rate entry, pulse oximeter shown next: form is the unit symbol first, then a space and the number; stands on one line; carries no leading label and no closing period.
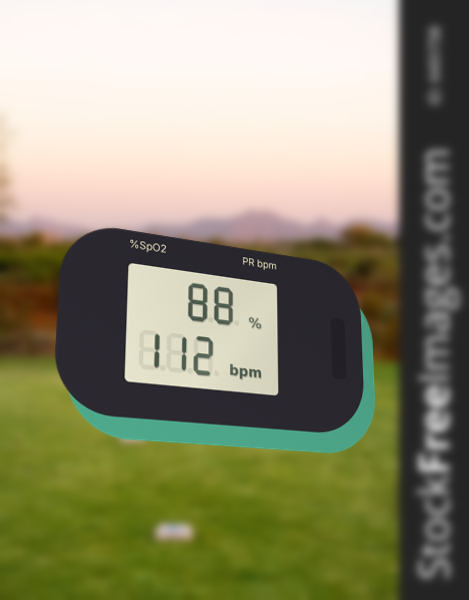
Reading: bpm 112
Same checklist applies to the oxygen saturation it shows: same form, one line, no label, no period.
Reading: % 88
